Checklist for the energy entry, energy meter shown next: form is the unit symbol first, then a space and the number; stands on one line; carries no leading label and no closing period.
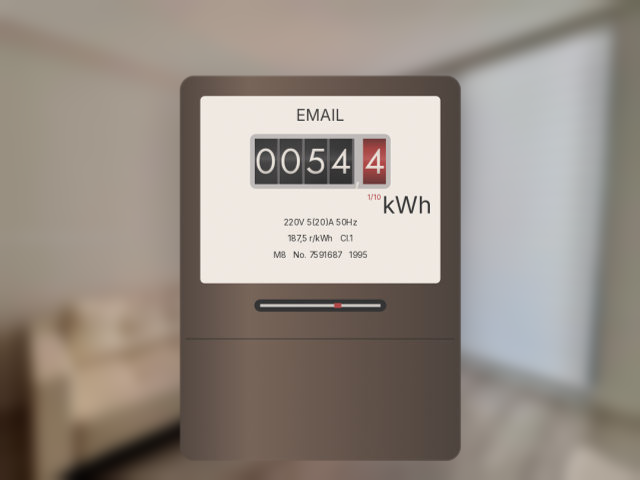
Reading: kWh 54.4
